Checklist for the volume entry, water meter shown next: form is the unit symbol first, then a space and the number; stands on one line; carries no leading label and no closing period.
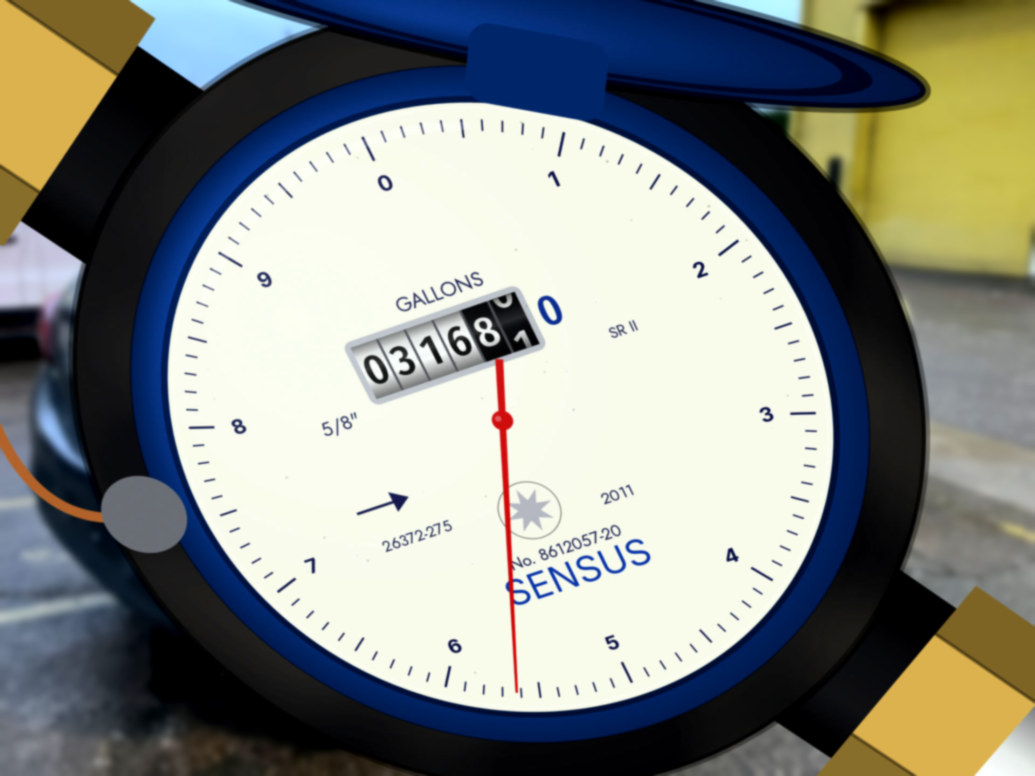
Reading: gal 316805.6
